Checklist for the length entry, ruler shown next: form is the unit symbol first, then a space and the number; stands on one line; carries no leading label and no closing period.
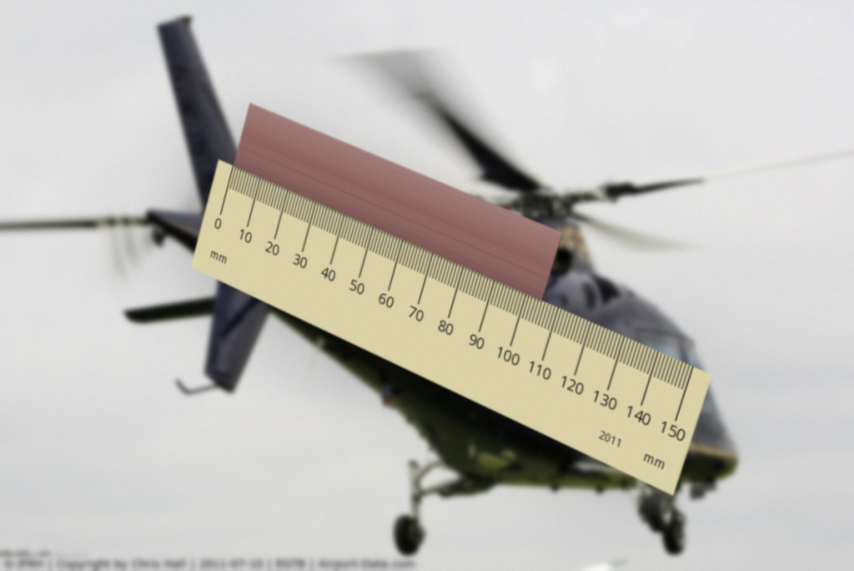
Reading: mm 105
